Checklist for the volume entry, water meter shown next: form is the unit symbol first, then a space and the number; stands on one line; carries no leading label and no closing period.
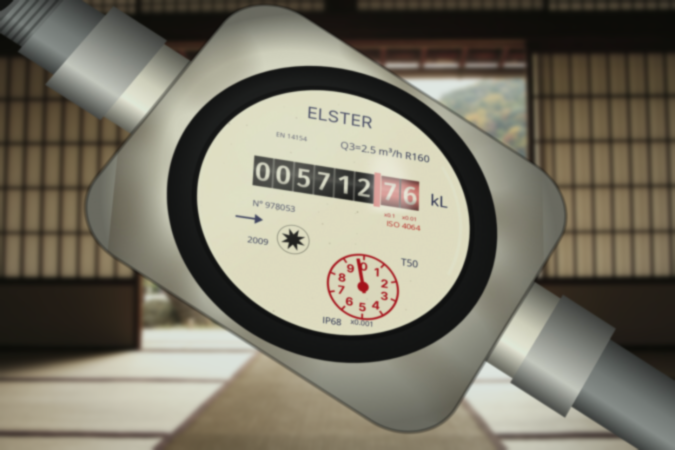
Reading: kL 5712.759
